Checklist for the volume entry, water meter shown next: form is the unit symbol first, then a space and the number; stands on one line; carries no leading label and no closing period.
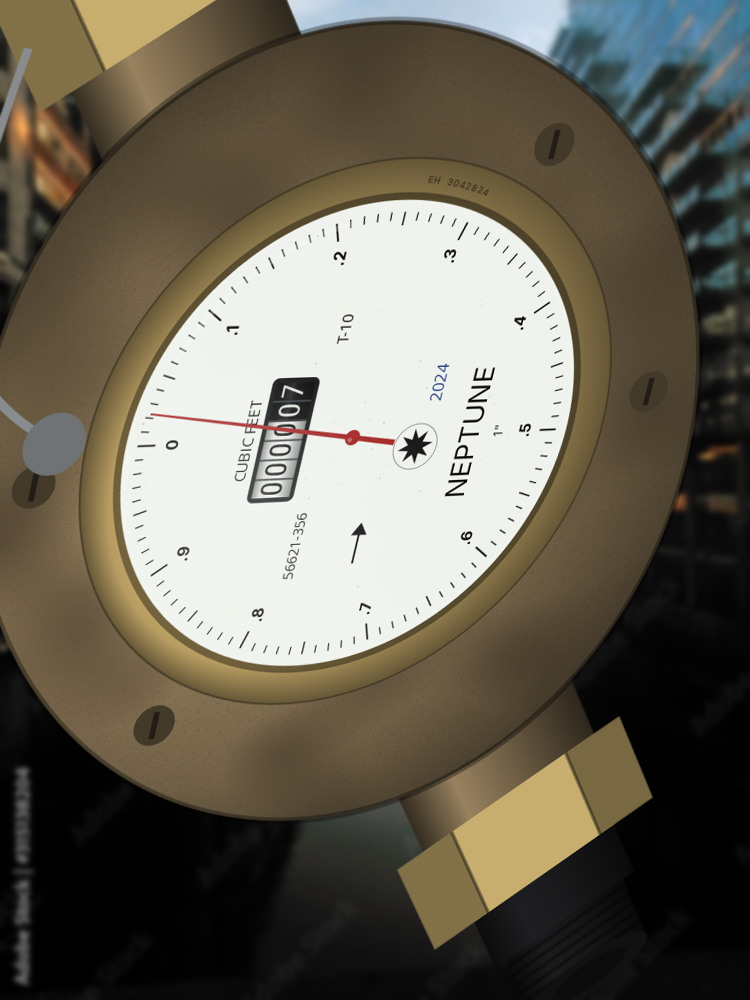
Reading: ft³ 7.02
